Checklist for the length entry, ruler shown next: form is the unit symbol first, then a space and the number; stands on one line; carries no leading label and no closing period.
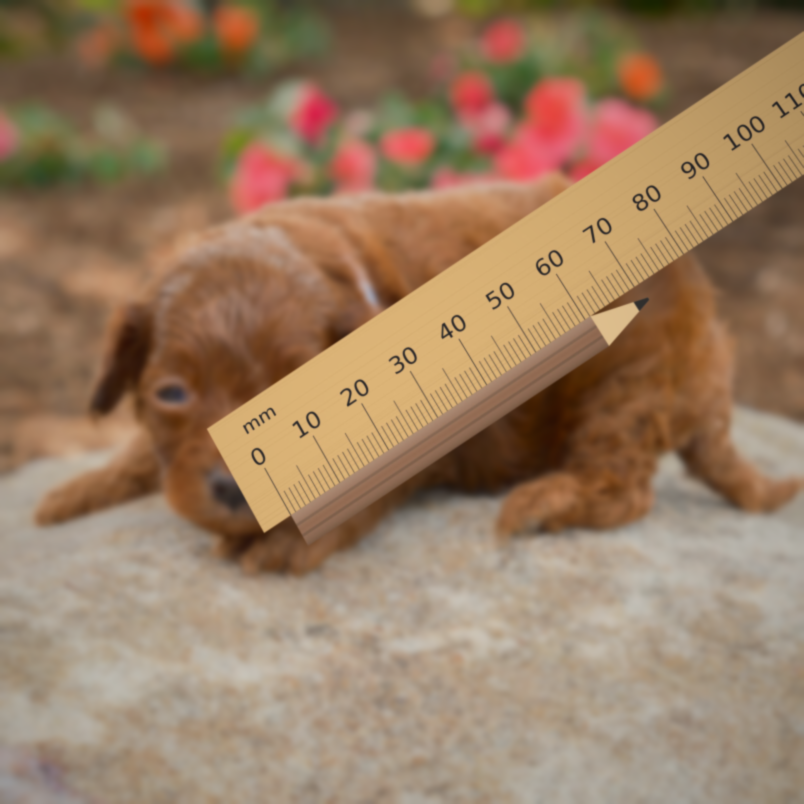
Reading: mm 71
